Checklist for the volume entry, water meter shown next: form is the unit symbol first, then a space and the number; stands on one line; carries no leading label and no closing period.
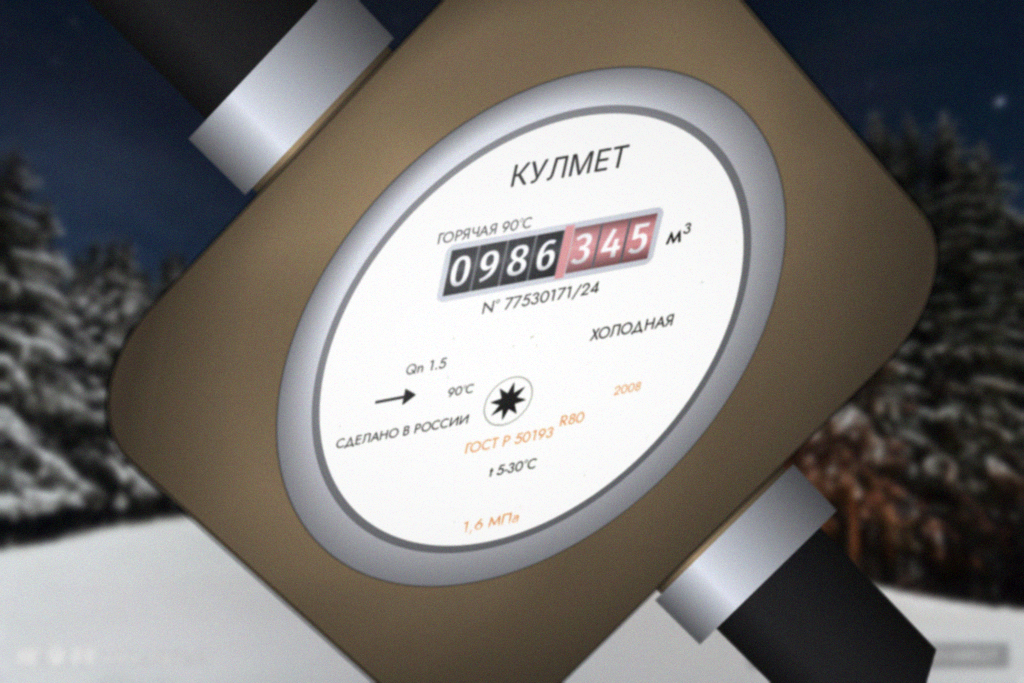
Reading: m³ 986.345
